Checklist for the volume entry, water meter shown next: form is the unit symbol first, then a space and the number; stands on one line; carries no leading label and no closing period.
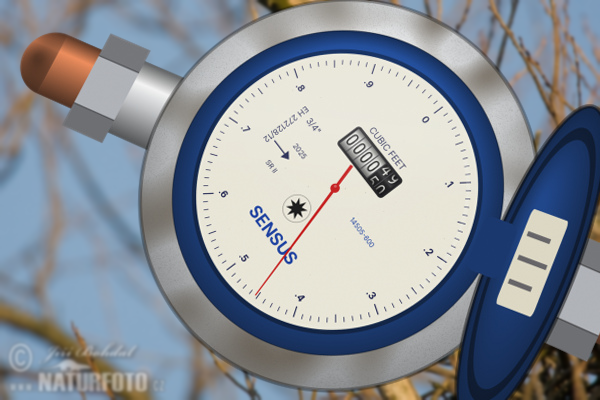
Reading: ft³ 49.45
